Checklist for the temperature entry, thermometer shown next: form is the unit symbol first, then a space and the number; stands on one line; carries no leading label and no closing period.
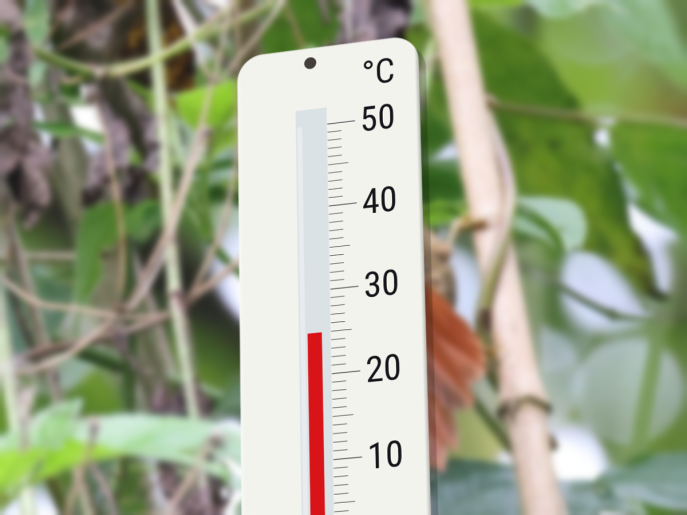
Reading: °C 25
